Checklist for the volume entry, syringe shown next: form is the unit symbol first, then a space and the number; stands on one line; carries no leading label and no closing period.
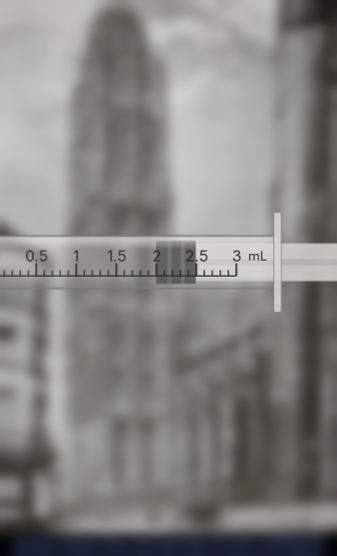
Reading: mL 2
